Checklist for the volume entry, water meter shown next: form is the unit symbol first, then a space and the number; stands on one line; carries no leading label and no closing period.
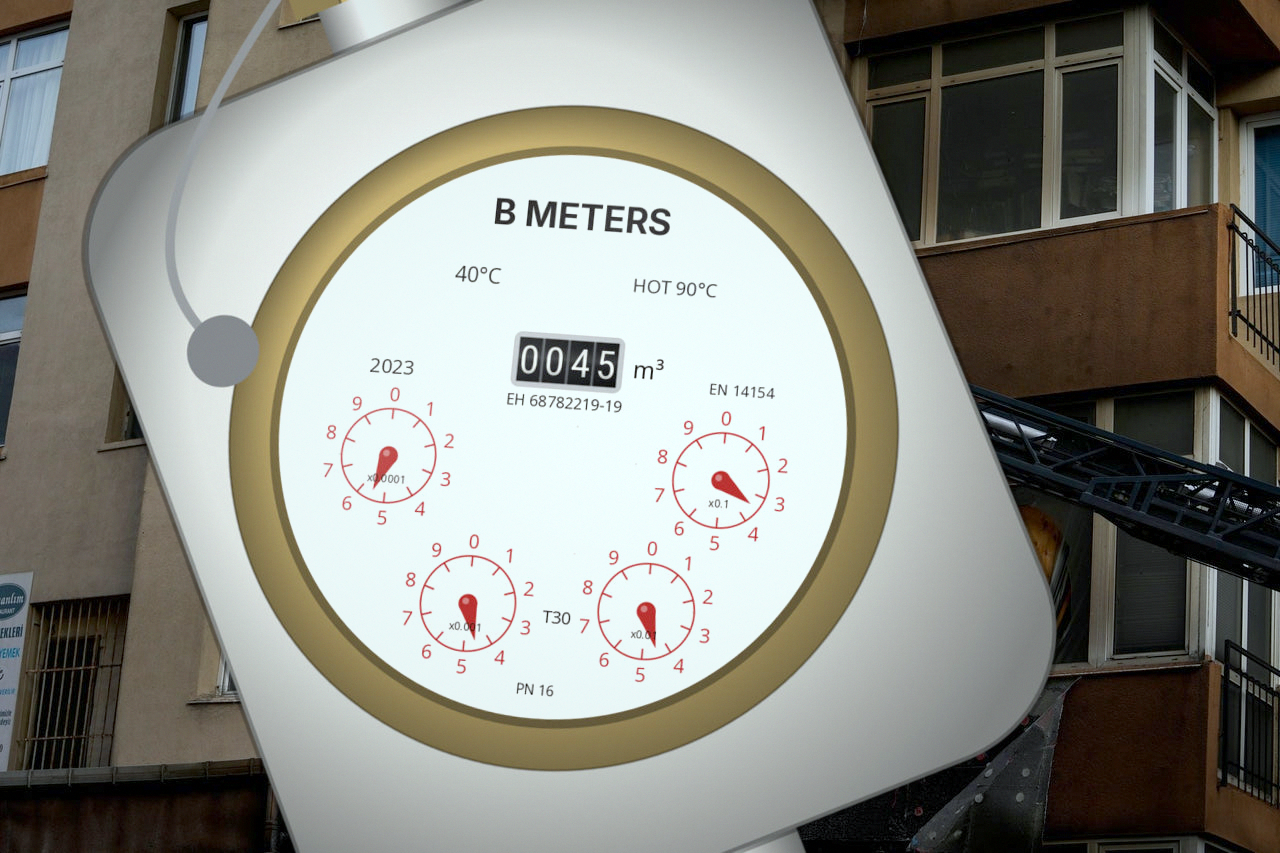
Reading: m³ 45.3445
